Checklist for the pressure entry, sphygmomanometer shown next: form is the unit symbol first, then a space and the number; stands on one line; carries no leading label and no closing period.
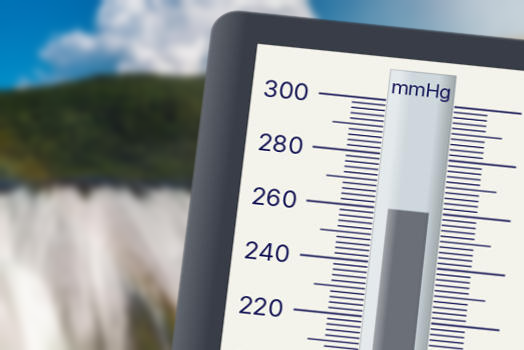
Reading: mmHg 260
